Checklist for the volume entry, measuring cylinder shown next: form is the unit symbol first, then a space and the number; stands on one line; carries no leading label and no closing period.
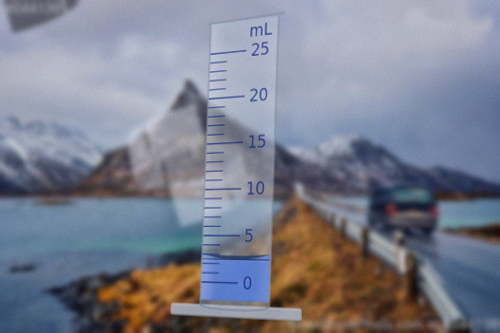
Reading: mL 2.5
